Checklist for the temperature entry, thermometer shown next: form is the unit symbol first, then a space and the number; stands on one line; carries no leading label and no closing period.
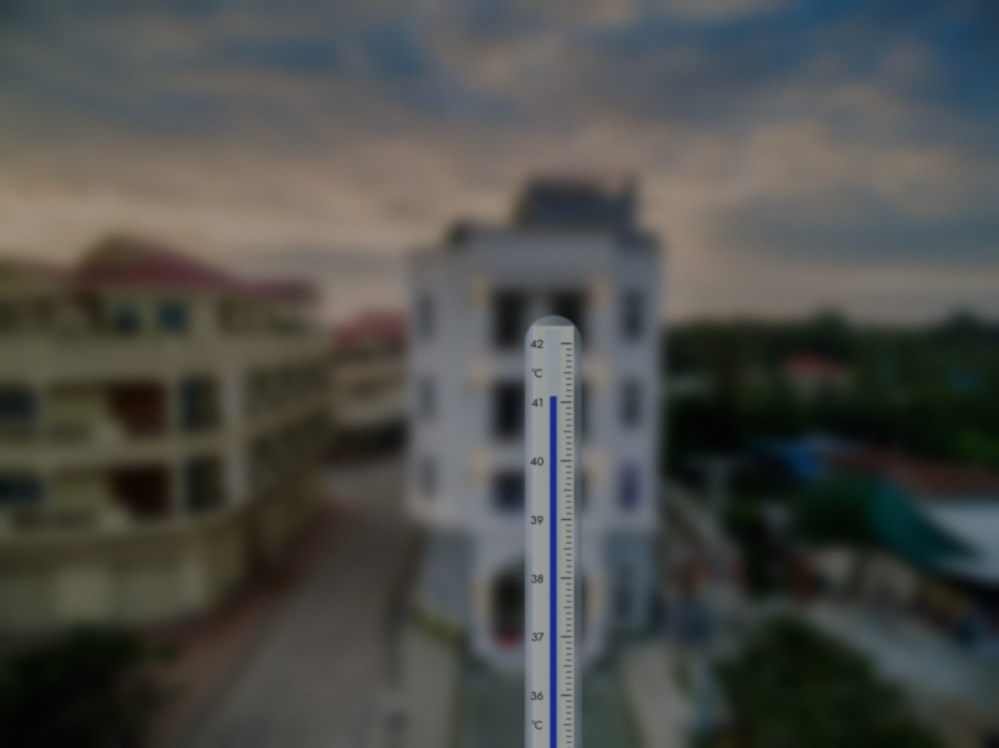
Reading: °C 41.1
